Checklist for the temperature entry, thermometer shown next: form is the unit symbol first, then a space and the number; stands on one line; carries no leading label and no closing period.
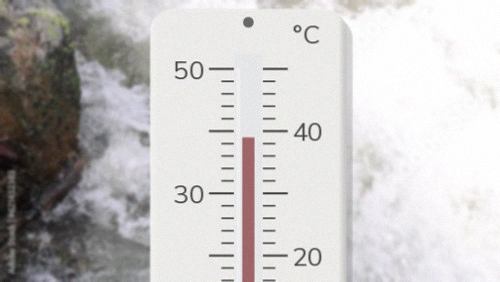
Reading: °C 39
